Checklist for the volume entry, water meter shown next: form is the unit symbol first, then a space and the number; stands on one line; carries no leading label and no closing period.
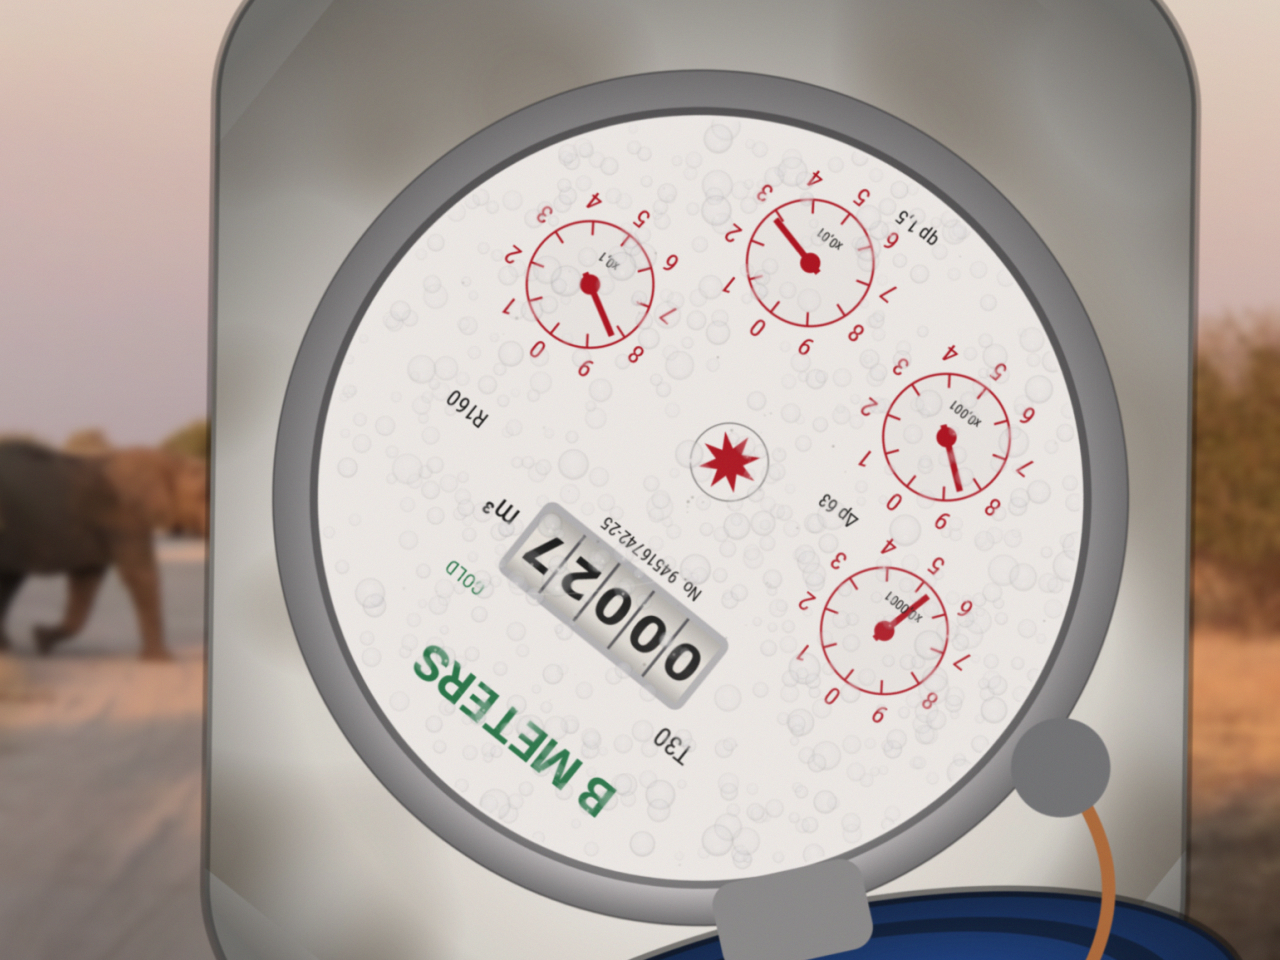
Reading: m³ 27.8285
